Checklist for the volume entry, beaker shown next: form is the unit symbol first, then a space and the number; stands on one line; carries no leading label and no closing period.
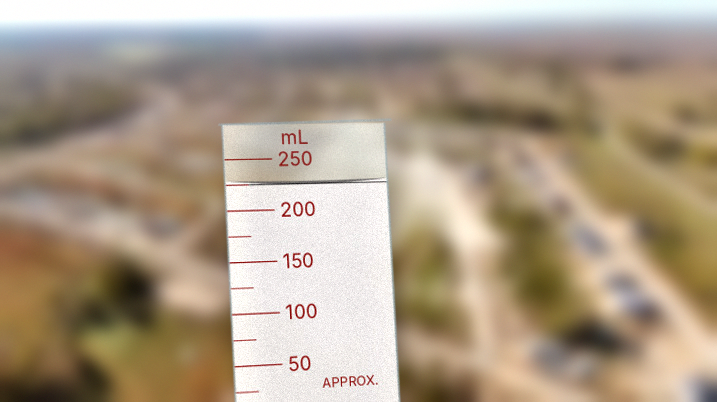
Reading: mL 225
